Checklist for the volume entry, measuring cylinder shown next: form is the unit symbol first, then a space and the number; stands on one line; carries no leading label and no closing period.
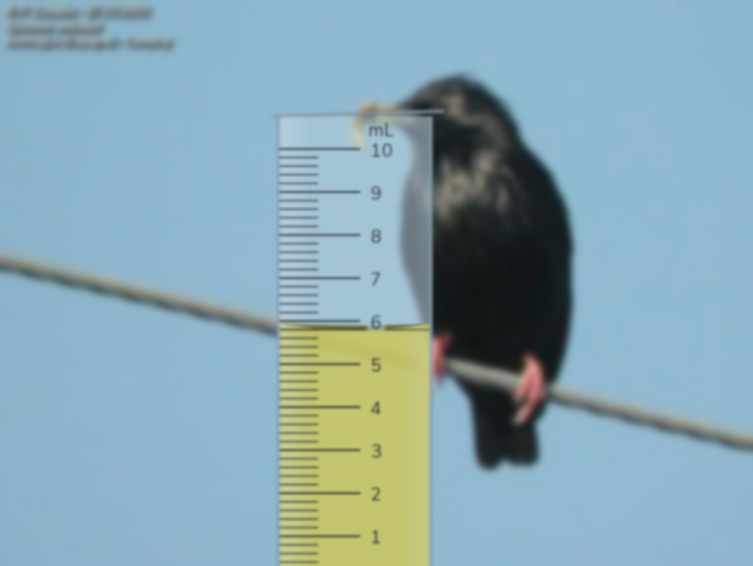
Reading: mL 5.8
